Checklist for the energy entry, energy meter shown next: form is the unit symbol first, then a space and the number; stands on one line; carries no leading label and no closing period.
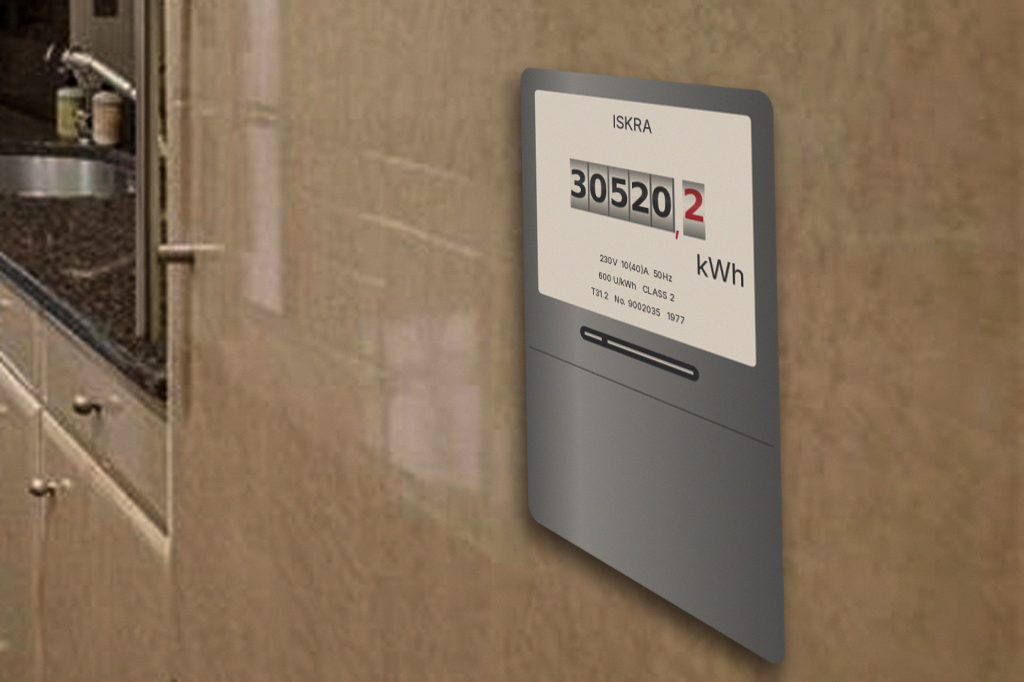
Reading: kWh 30520.2
